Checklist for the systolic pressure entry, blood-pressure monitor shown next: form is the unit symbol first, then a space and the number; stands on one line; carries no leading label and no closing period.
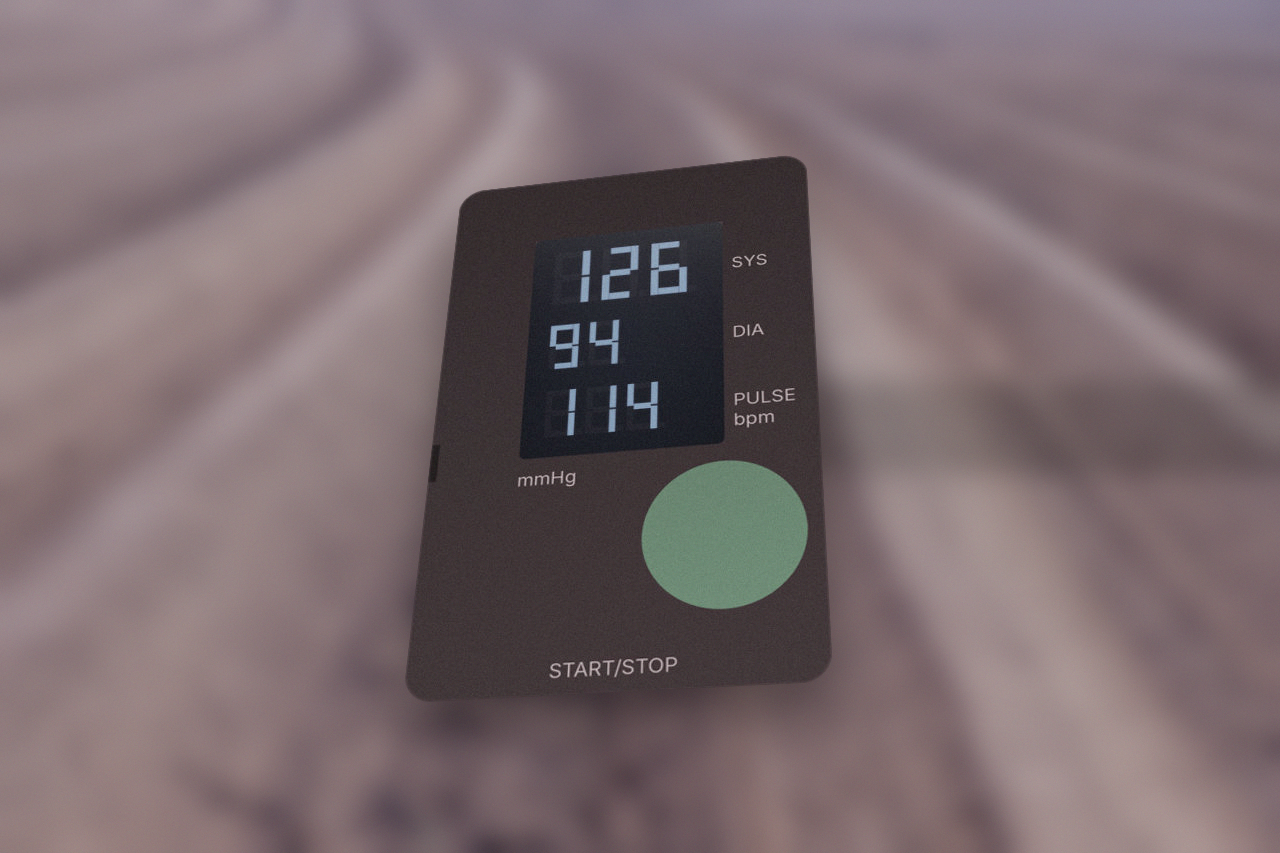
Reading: mmHg 126
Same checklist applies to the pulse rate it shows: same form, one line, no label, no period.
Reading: bpm 114
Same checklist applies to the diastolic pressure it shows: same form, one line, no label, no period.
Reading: mmHg 94
